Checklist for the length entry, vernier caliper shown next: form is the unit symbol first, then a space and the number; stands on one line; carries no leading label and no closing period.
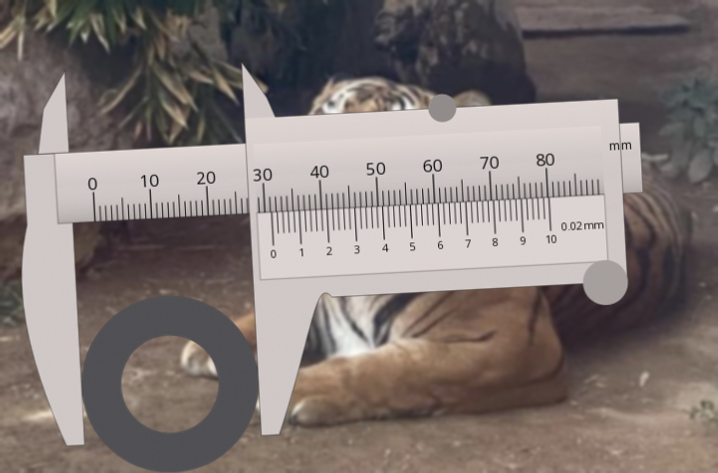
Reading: mm 31.2
